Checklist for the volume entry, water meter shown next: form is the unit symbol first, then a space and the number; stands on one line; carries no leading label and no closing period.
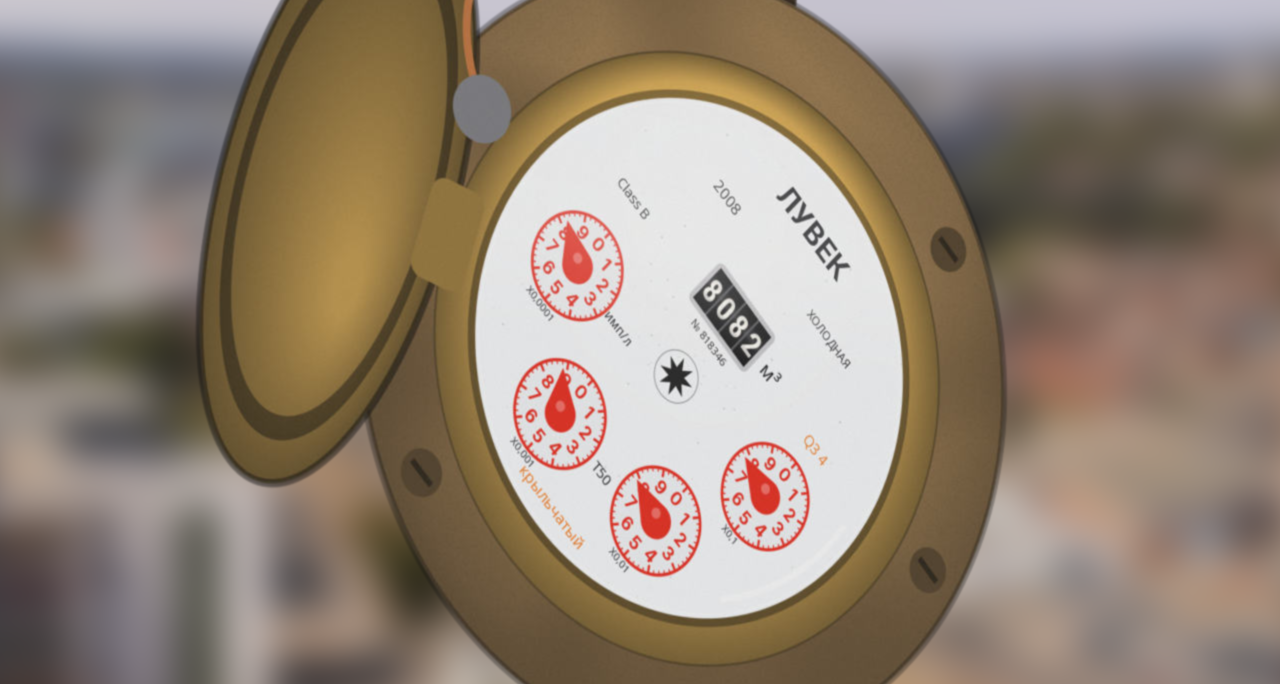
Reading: m³ 8082.7788
